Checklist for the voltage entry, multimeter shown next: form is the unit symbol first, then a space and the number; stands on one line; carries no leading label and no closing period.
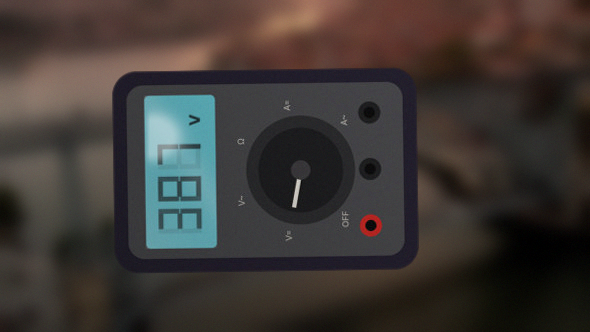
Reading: V 387
